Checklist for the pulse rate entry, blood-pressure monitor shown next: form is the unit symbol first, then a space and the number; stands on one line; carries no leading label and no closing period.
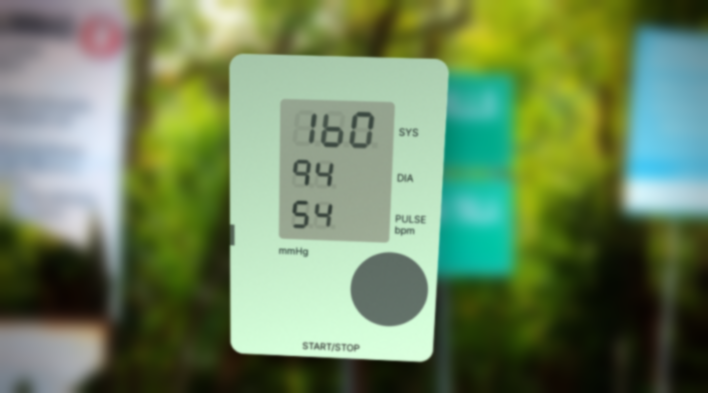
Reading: bpm 54
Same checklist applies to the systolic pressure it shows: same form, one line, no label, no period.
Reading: mmHg 160
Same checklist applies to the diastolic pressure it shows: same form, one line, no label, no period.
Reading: mmHg 94
